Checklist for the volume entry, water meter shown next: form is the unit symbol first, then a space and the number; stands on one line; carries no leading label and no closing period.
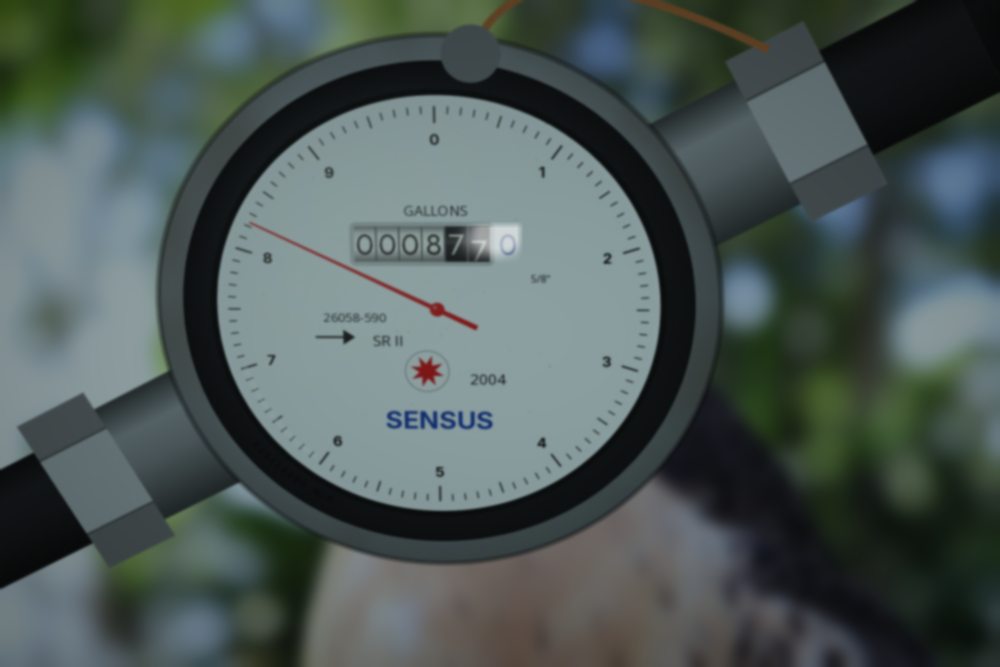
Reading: gal 8768.2
